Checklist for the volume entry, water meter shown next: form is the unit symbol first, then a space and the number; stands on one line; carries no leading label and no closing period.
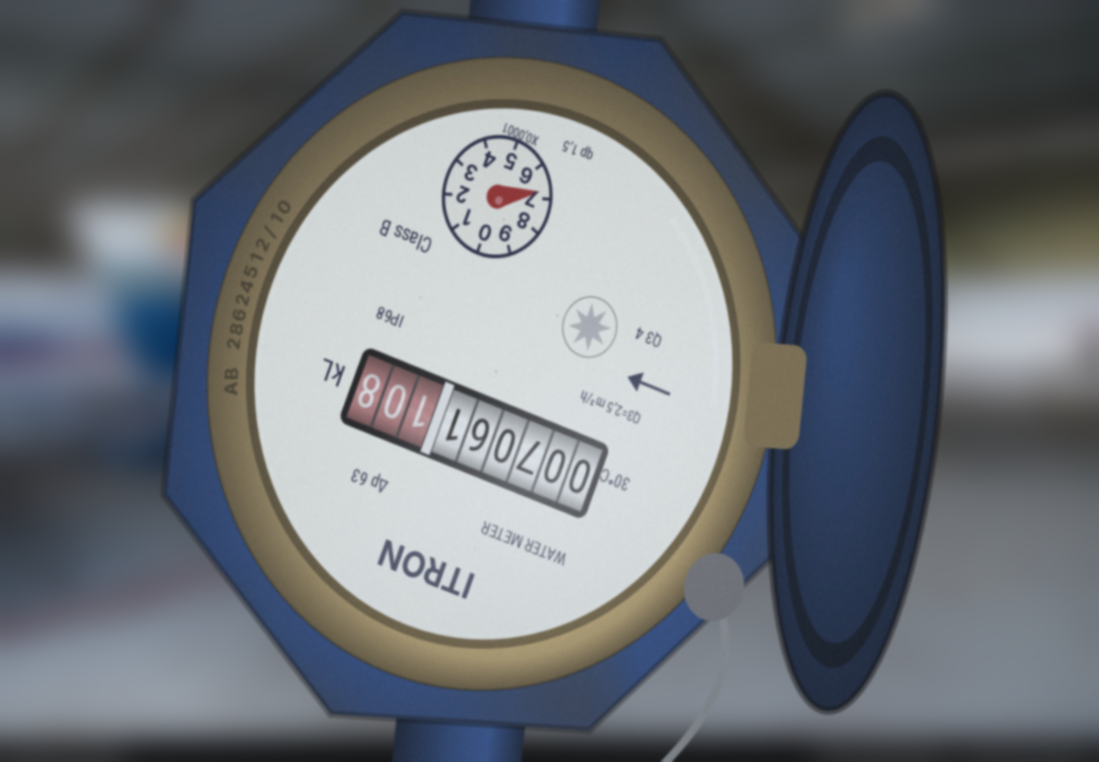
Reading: kL 7061.1086
